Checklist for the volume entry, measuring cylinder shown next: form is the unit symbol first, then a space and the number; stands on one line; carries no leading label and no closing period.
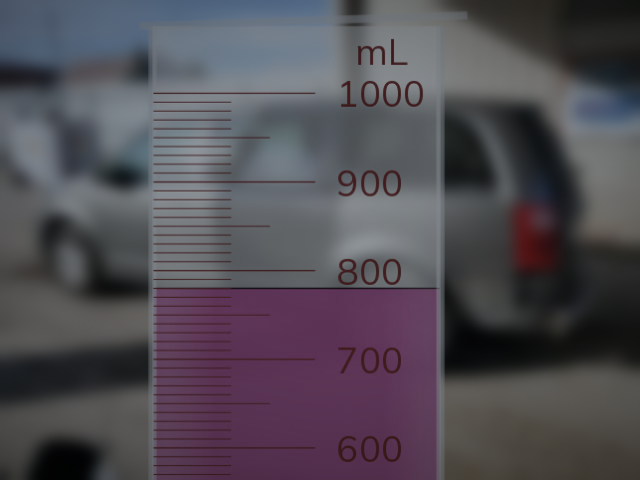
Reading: mL 780
